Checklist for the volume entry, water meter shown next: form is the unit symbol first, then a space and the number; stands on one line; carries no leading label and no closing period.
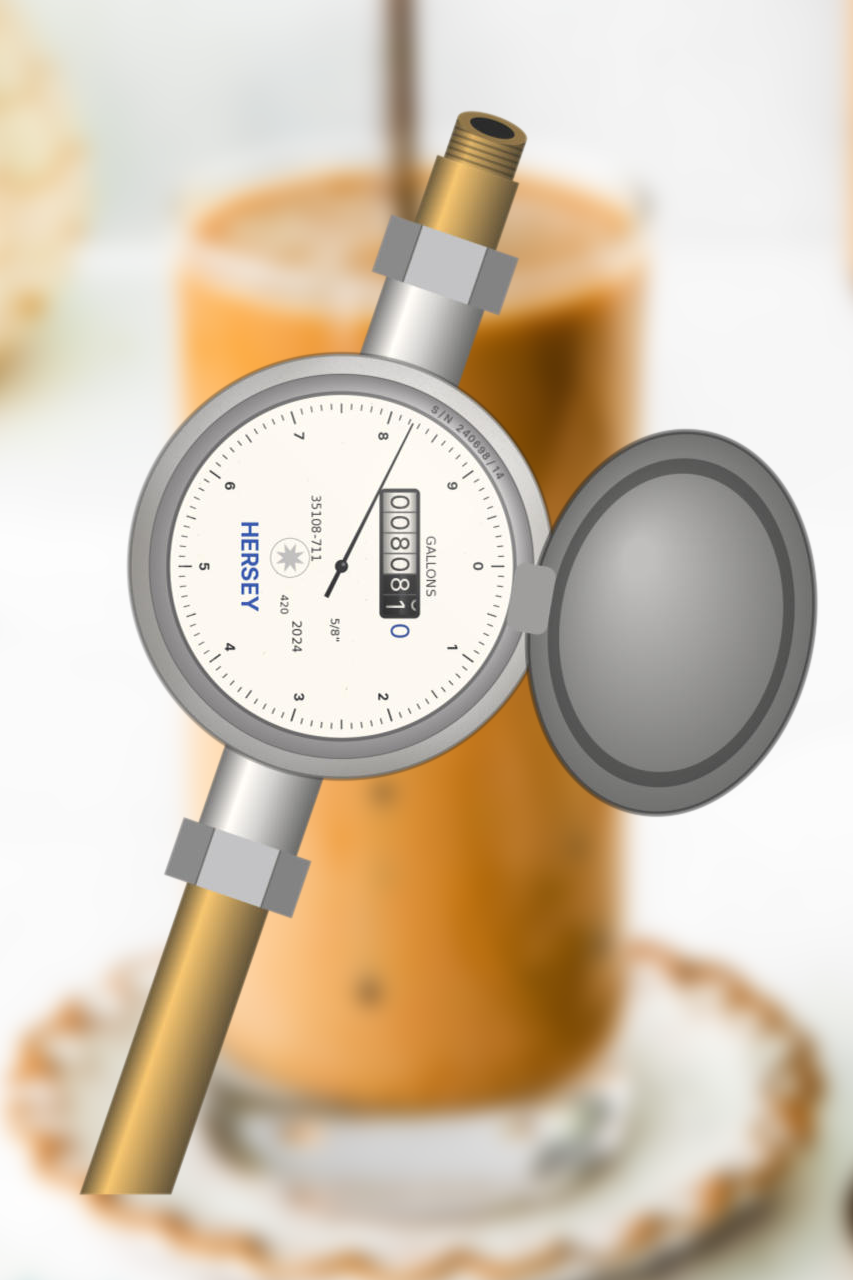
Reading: gal 80808.2
